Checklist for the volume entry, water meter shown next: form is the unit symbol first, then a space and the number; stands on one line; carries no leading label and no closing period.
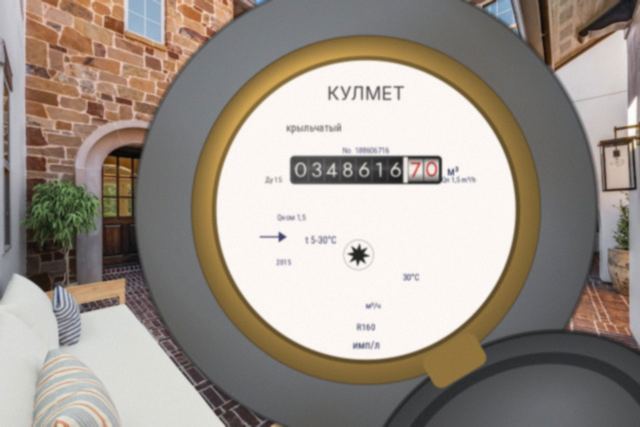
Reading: m³ 348616.70
